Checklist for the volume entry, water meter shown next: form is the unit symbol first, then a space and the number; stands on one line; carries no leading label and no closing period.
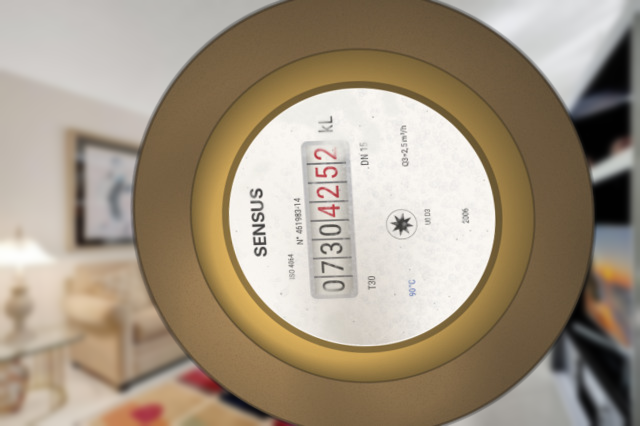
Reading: kL 730.4252
